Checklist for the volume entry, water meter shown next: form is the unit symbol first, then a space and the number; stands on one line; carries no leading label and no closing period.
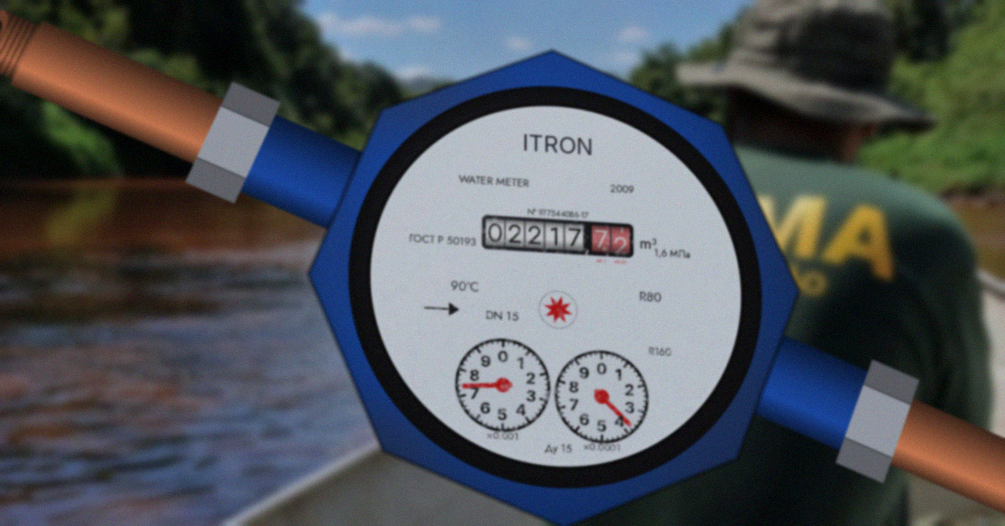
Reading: m³ 2217.7173
